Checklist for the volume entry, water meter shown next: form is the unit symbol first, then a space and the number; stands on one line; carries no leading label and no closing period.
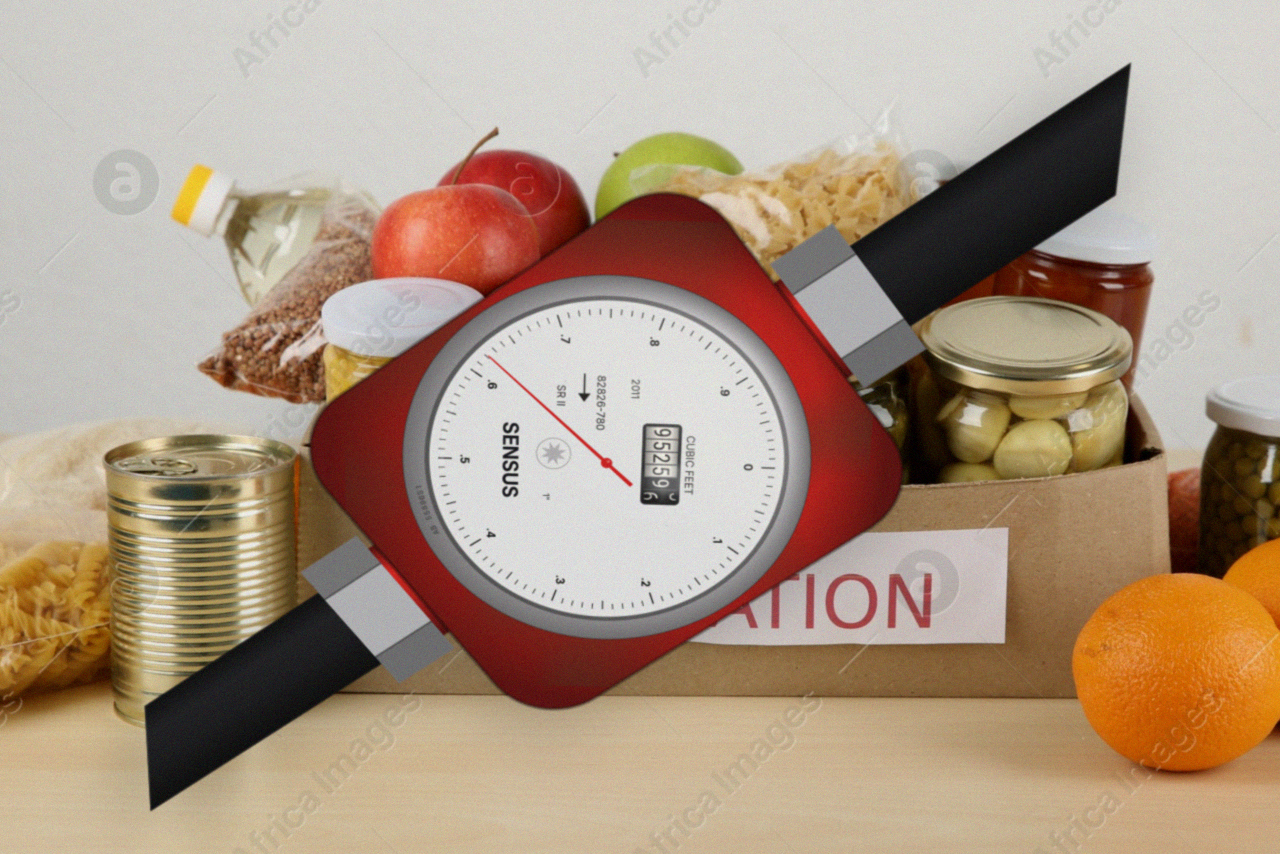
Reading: ft³ 952595.62
